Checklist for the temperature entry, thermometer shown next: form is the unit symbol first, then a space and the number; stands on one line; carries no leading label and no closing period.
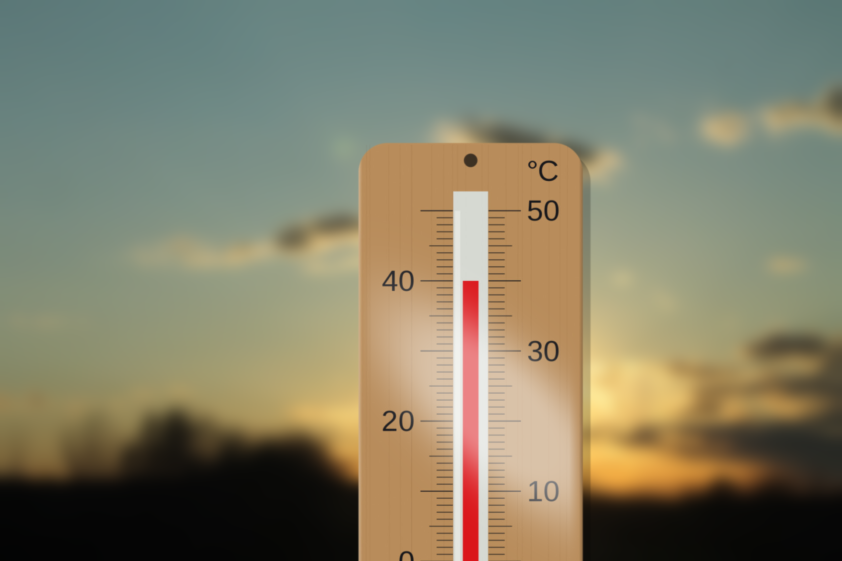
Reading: °C 40
